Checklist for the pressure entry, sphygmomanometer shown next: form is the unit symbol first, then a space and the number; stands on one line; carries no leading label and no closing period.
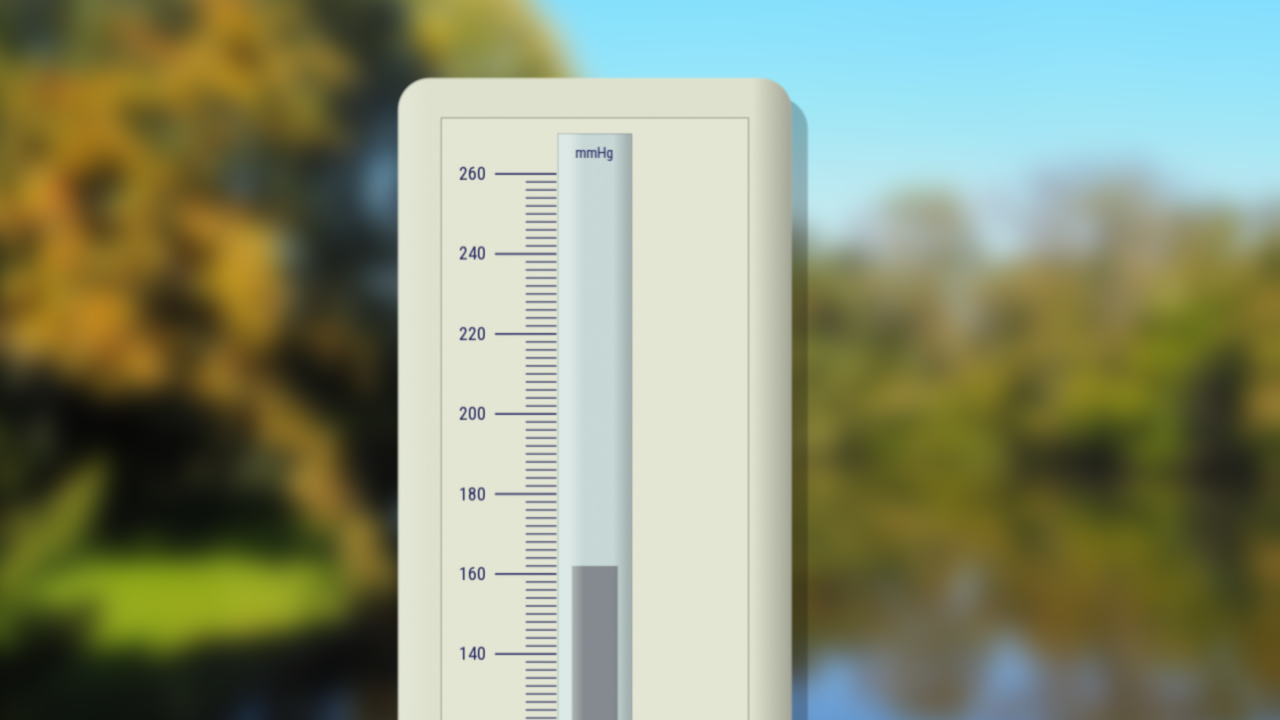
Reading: mmHg 162
